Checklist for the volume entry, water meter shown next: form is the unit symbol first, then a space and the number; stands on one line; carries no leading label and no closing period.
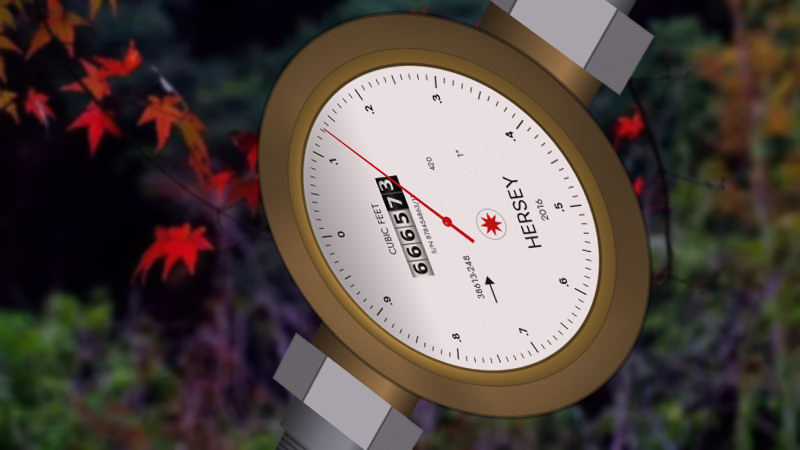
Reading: ft³ 666573.13
